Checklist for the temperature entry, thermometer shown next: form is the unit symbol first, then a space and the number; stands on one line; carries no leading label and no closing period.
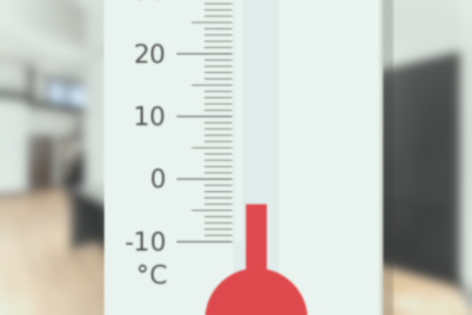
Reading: °C -4
